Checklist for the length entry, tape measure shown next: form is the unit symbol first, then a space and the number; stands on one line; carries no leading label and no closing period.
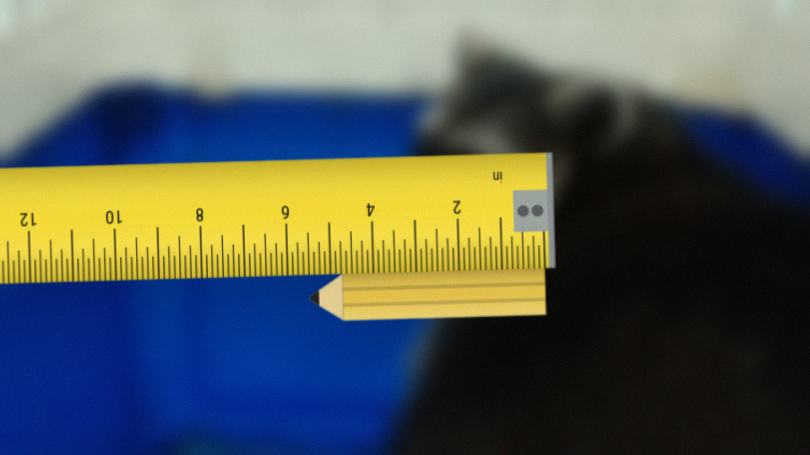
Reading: in 5.5
